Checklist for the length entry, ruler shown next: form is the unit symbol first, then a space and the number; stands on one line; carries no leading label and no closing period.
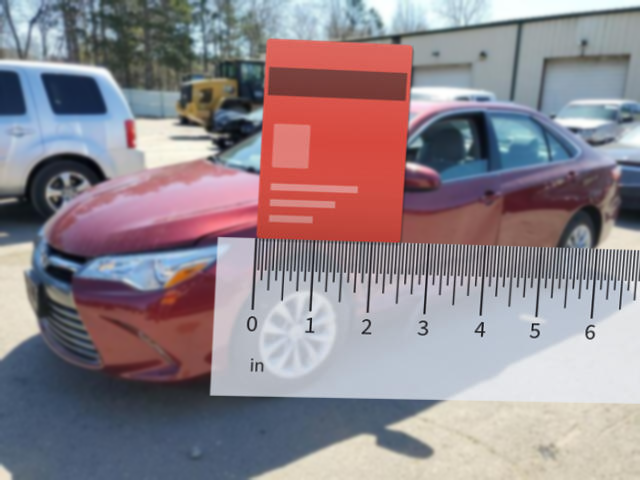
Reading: in 2.5
